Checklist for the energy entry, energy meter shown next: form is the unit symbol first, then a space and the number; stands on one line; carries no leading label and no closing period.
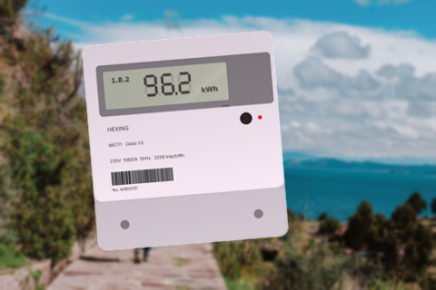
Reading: kWh 96.2
